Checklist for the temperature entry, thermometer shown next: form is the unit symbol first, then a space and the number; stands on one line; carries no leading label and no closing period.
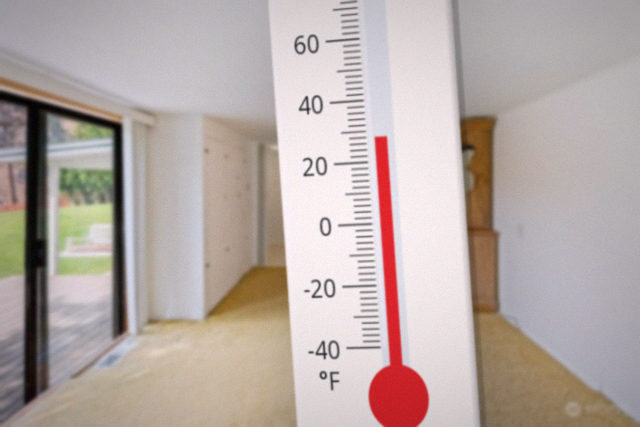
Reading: °F 28
